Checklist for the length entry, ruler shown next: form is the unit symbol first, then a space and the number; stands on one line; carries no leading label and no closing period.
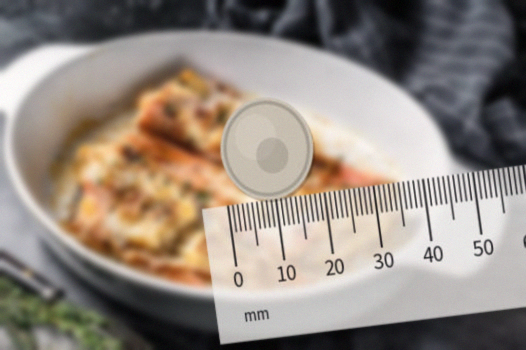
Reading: mm 19
